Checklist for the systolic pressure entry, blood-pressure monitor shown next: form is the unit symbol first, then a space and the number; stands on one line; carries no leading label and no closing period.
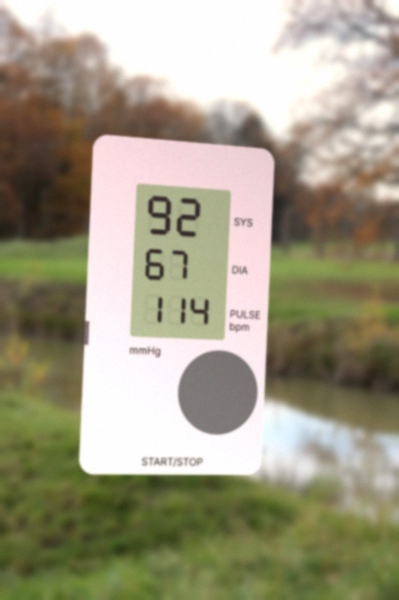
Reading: mmHg 92
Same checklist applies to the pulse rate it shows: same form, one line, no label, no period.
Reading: bpm 114
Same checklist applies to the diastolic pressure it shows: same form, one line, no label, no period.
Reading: mmHg 67
